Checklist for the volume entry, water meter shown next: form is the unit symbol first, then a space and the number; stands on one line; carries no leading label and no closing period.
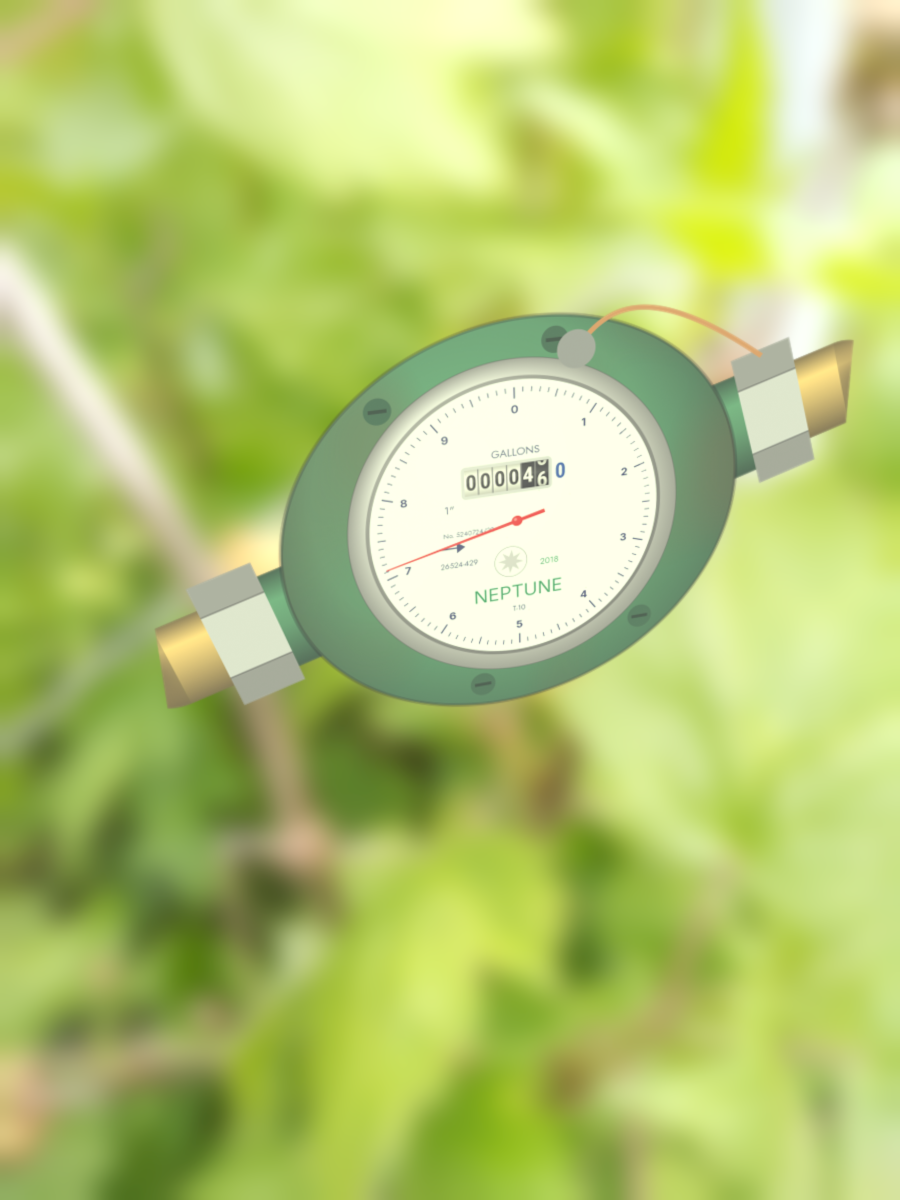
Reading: gal 457.1
